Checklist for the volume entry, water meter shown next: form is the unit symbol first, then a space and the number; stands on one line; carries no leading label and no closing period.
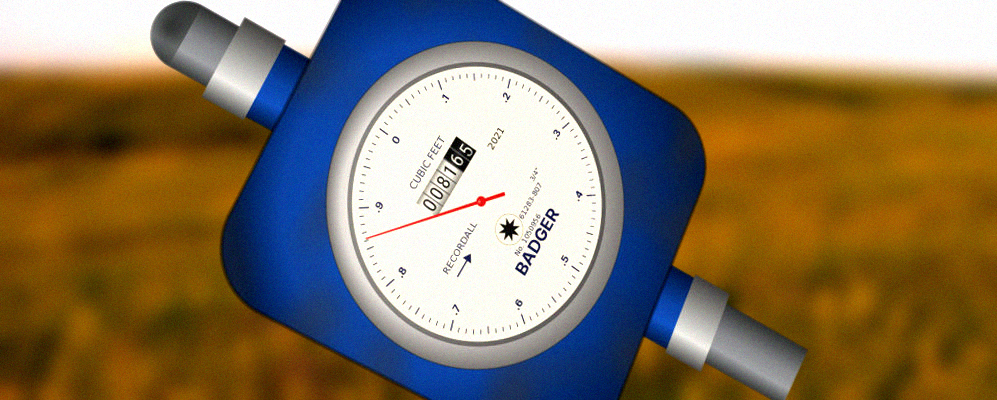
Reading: ft³ 8164.86
